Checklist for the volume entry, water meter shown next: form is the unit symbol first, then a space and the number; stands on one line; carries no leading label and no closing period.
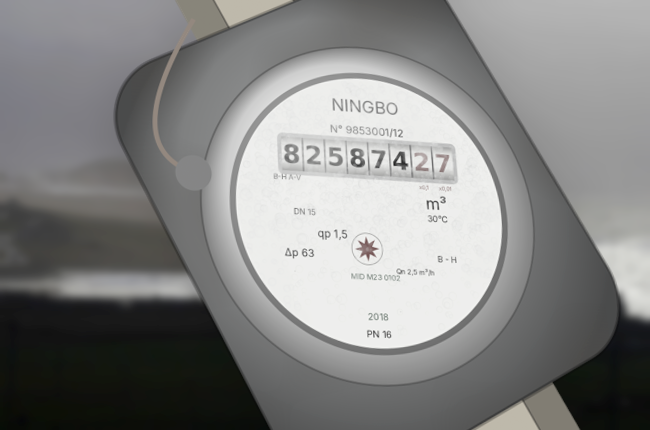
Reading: m³ 825874.27
